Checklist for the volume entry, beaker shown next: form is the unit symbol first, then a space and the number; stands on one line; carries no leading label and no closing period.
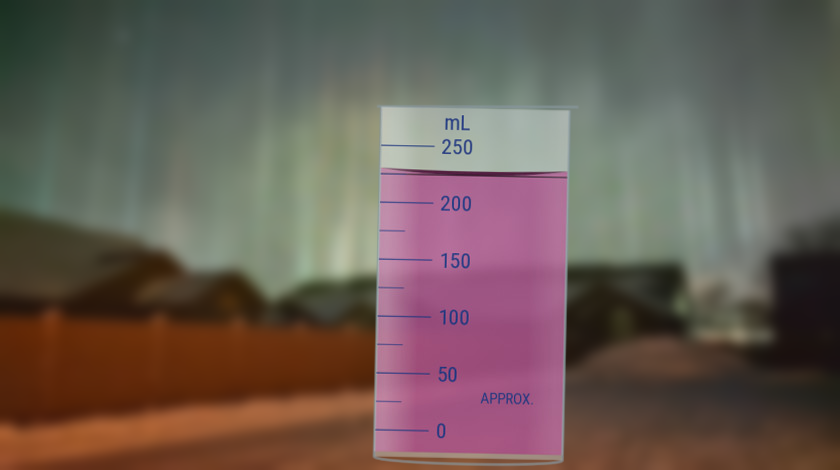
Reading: mL 225
